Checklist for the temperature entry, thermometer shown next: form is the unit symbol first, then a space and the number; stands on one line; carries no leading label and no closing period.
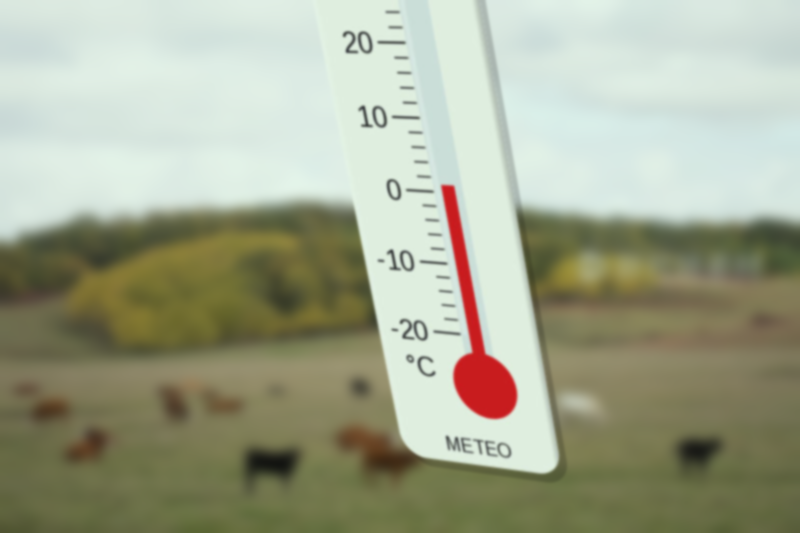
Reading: °C 1
